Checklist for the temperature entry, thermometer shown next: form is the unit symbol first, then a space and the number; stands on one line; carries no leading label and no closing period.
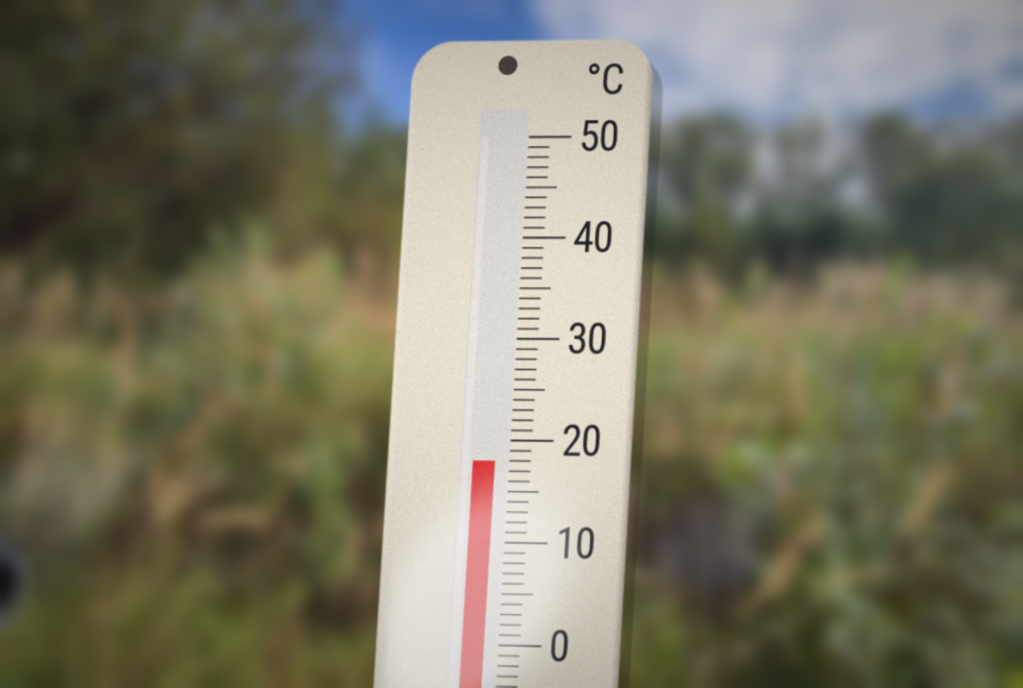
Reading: °C 18
